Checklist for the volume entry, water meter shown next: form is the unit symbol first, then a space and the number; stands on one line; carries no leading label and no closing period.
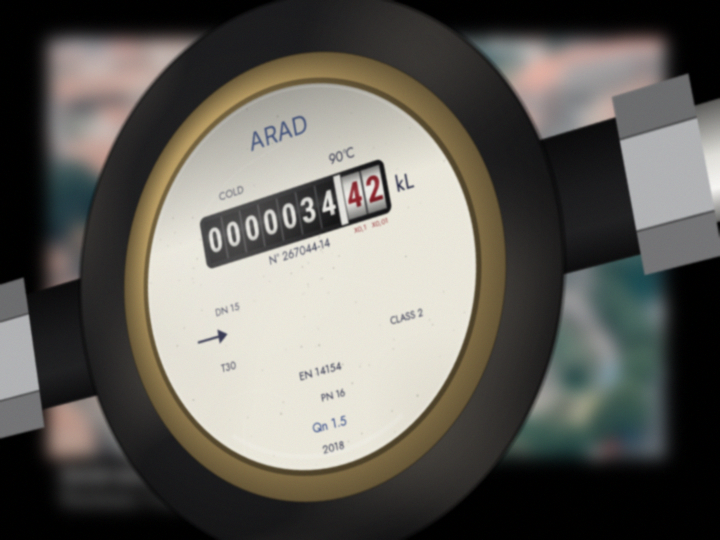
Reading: kL 34.42
